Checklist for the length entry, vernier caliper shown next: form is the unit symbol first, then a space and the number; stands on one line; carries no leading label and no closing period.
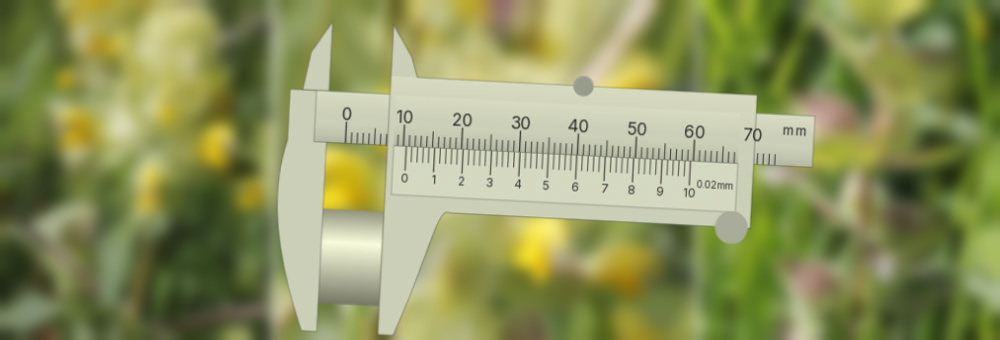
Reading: mm 10.5
